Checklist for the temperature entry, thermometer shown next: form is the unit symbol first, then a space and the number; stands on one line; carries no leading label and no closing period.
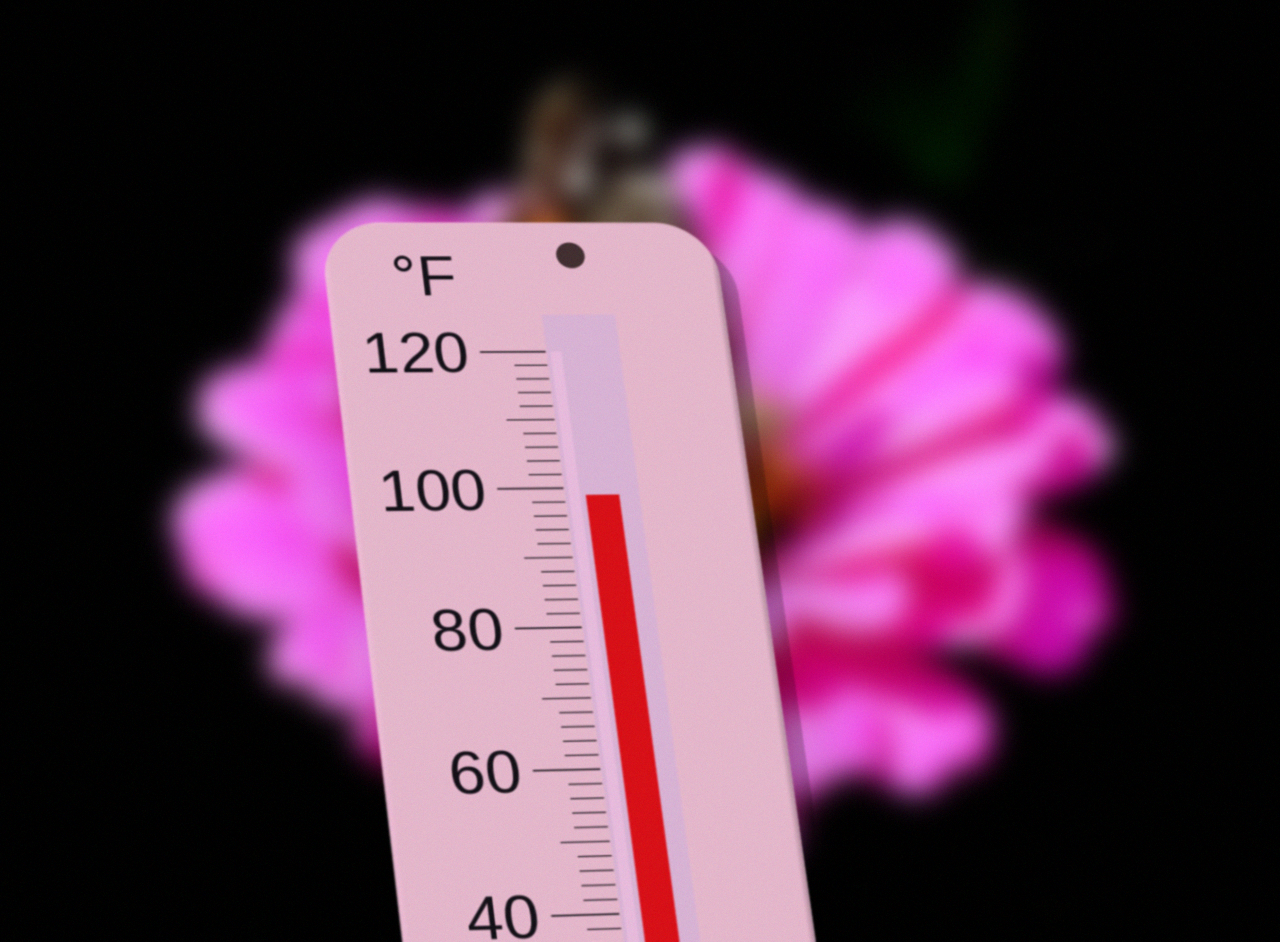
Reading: °F 99
